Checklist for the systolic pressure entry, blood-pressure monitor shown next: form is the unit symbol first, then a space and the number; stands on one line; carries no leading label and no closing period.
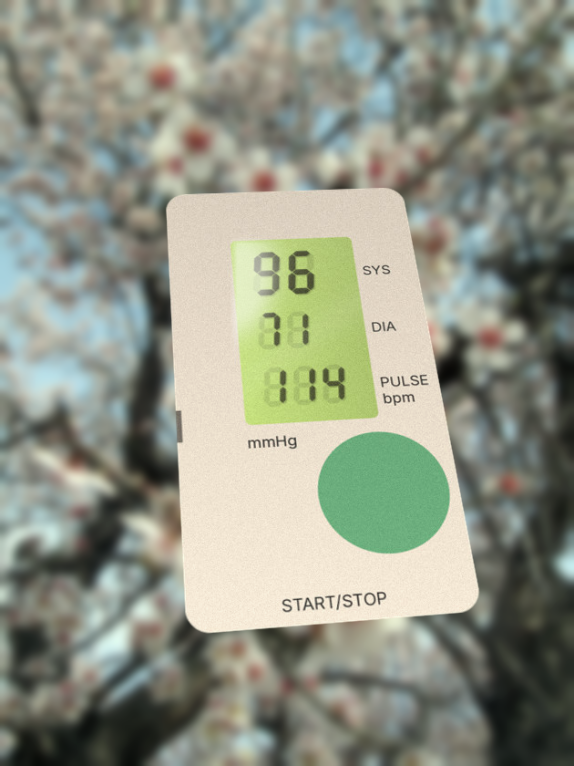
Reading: mmHg 96
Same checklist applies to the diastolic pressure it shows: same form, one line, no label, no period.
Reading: mmHg 71
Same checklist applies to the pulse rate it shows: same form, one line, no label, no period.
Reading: bpm 114
